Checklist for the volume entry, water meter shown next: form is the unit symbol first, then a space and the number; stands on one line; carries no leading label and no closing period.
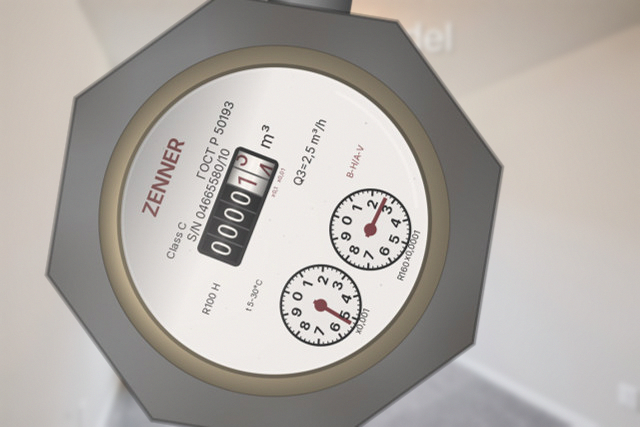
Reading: m³ 0.1352
